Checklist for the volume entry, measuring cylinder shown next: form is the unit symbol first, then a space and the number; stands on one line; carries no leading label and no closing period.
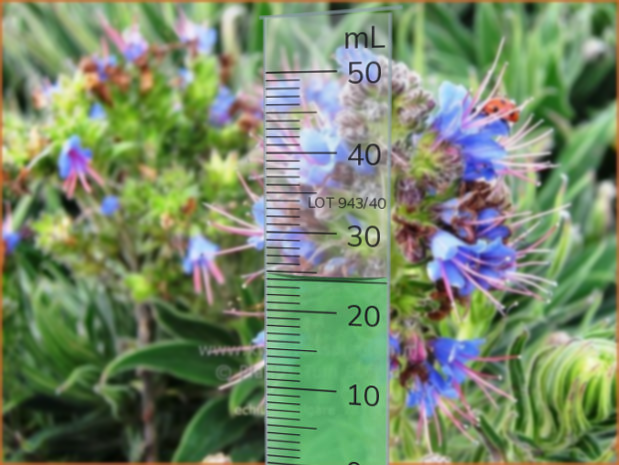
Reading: mL 24
